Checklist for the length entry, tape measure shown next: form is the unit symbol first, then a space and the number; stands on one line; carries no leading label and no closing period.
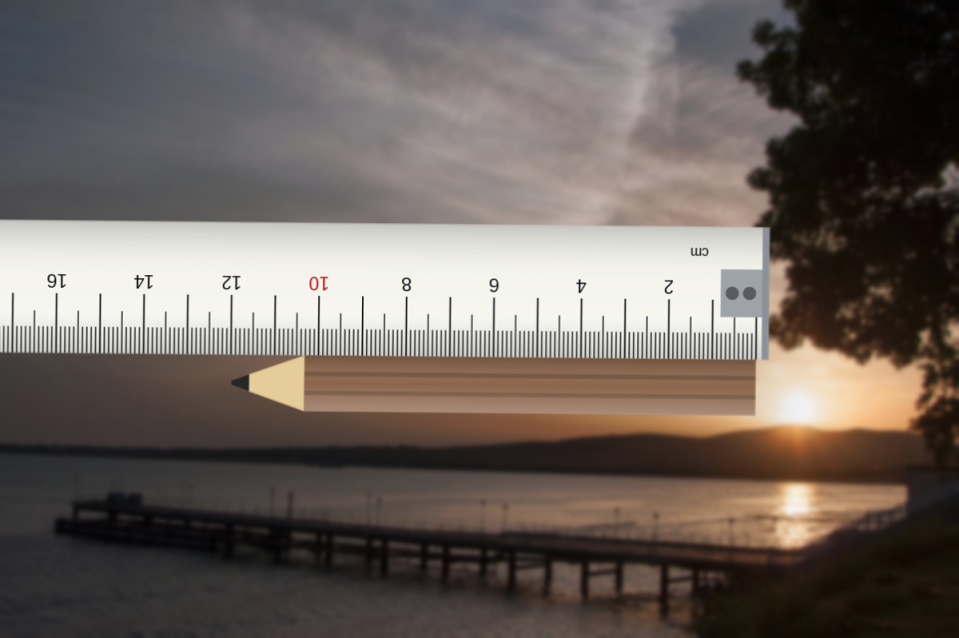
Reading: cm 12
